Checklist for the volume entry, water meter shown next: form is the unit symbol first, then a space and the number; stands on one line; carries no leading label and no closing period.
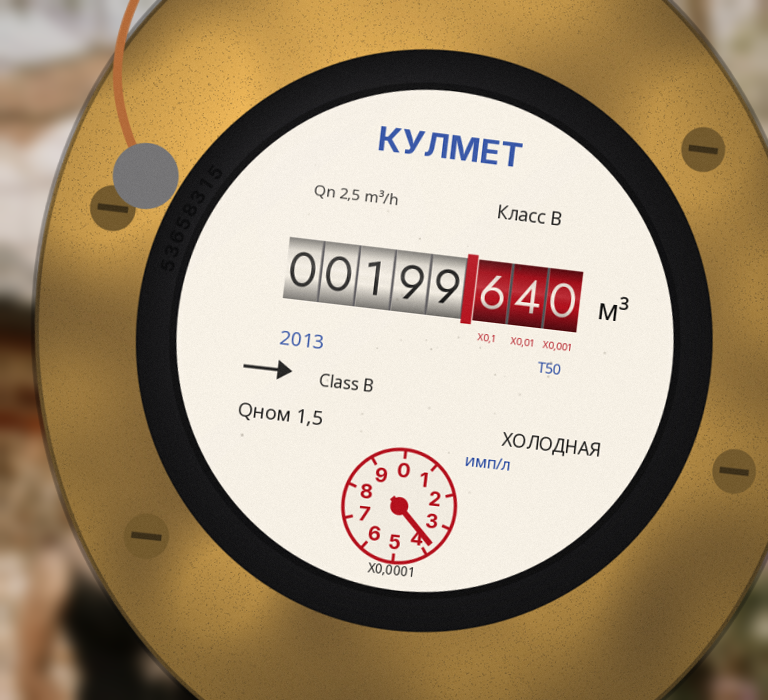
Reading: m³ 199.6403
